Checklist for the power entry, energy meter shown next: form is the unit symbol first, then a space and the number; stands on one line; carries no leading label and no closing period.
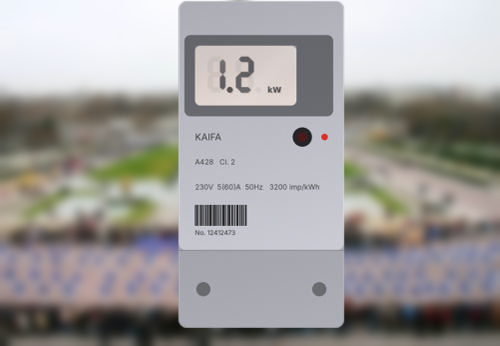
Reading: kW 1.2
